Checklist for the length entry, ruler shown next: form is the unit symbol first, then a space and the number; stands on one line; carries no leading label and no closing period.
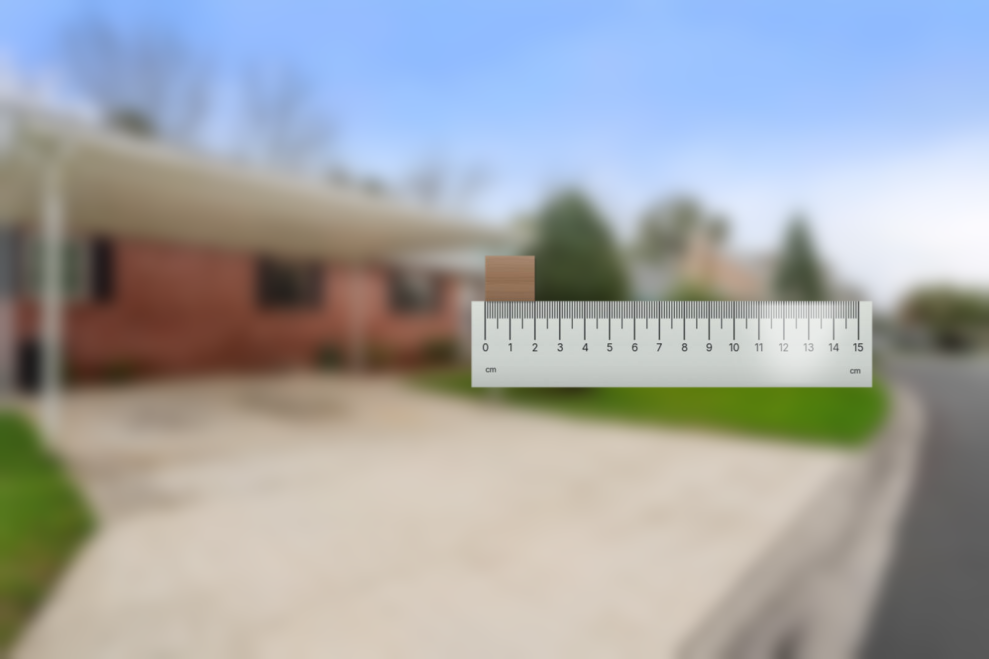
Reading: cm 2
